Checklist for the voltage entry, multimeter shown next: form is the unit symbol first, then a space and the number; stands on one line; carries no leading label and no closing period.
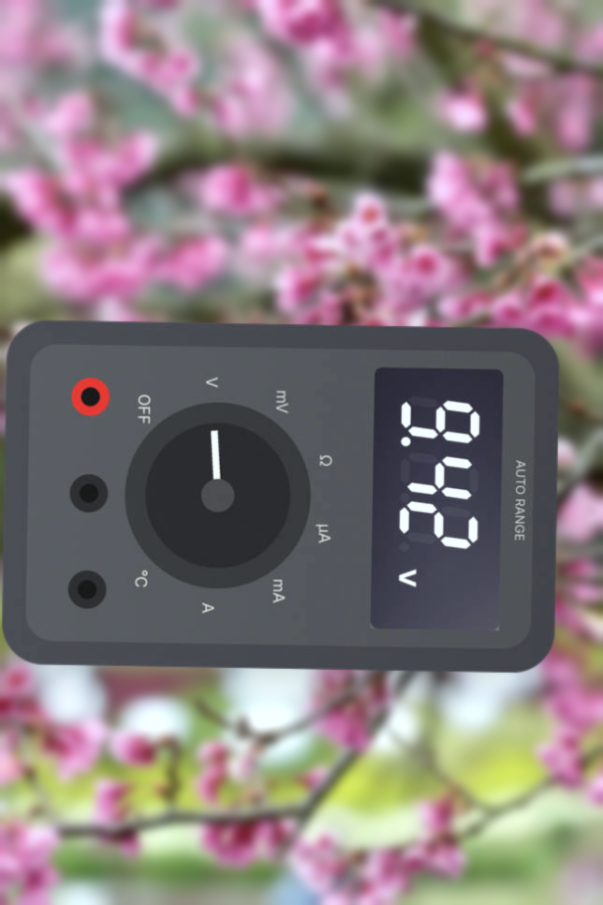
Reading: V 9.42
